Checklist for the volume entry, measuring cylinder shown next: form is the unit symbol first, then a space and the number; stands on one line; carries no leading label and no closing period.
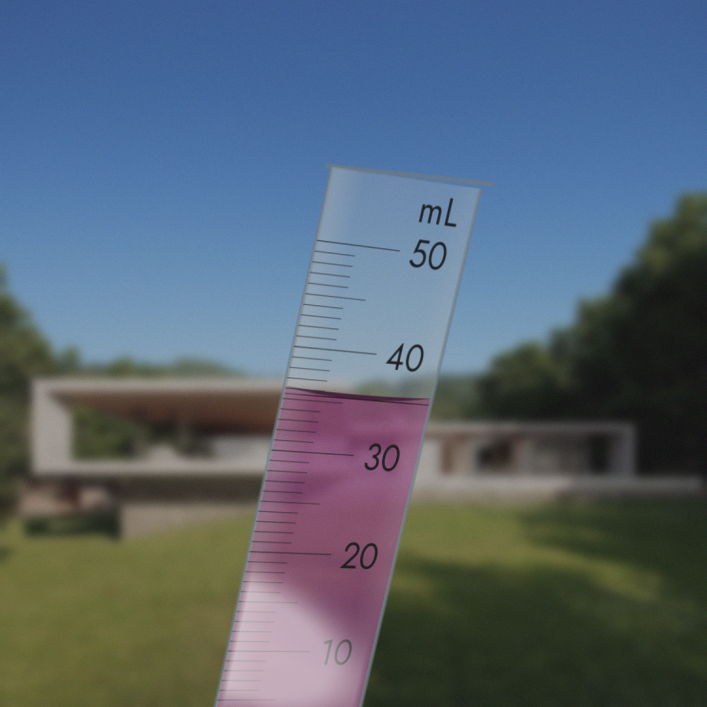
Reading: mL 35.5
